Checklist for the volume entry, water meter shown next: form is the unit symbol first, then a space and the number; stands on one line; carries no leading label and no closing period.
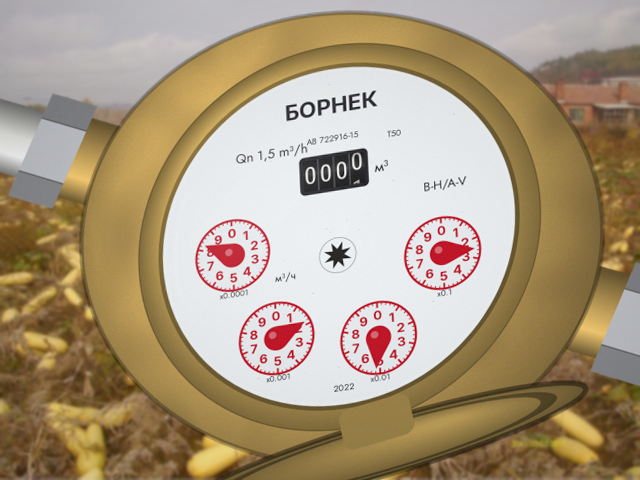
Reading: m³ 0.2518
